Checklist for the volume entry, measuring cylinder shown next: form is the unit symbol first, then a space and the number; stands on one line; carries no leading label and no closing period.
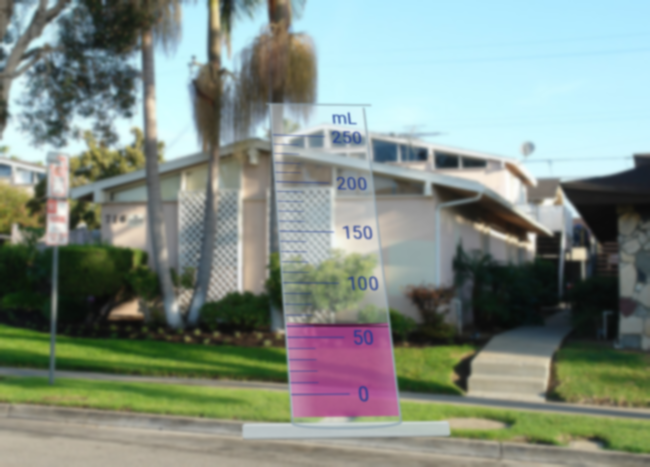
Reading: mL 60
